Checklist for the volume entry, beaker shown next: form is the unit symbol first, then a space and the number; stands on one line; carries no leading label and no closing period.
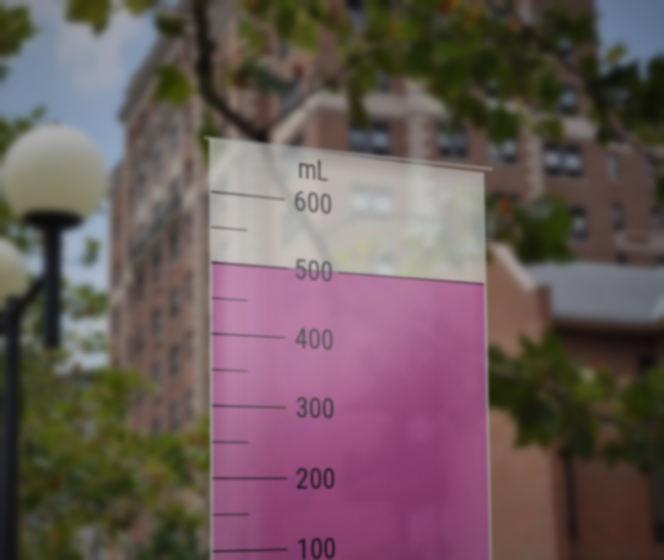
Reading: mL 500
